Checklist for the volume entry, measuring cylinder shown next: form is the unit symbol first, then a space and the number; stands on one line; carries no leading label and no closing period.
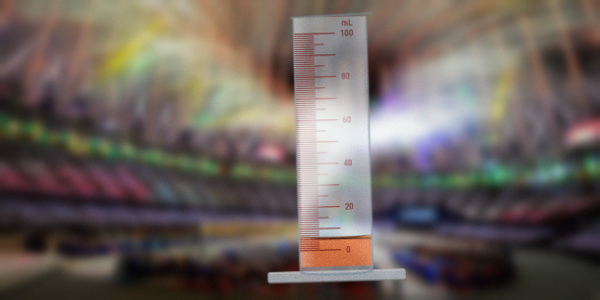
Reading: mL 5
